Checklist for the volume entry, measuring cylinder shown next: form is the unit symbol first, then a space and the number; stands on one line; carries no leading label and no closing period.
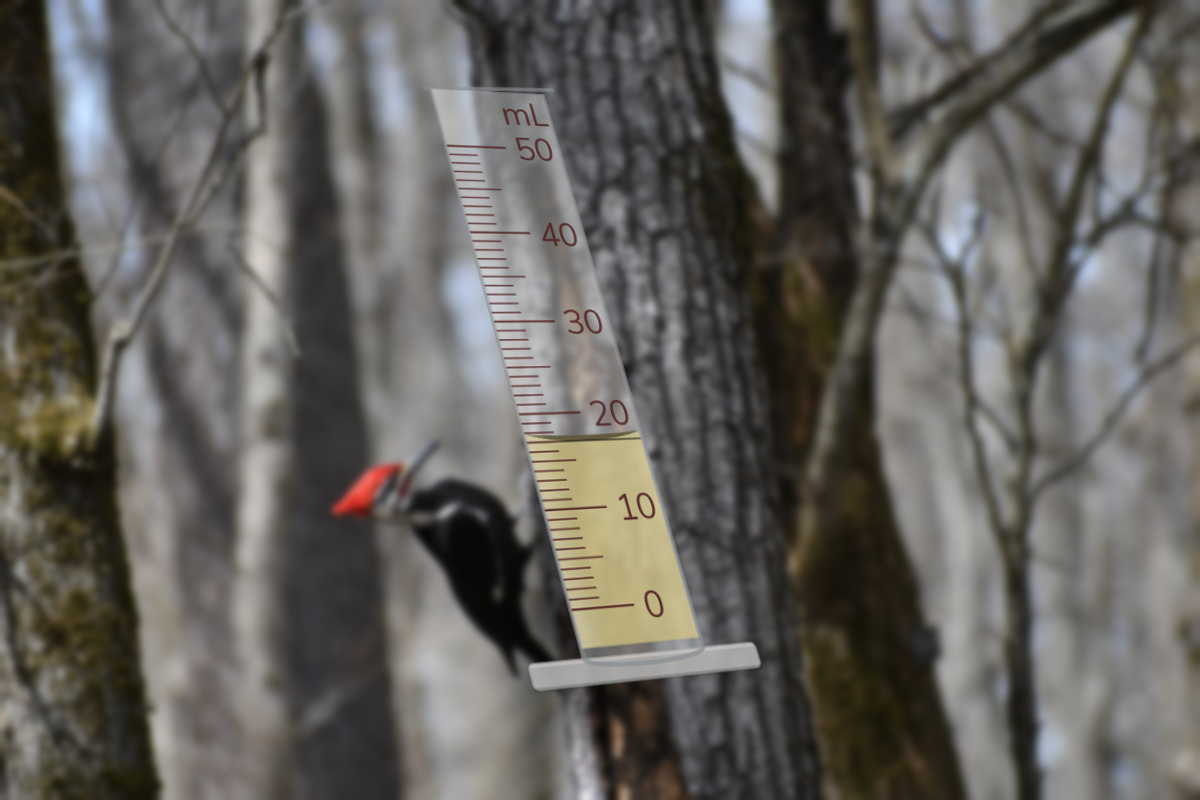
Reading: mL 17
